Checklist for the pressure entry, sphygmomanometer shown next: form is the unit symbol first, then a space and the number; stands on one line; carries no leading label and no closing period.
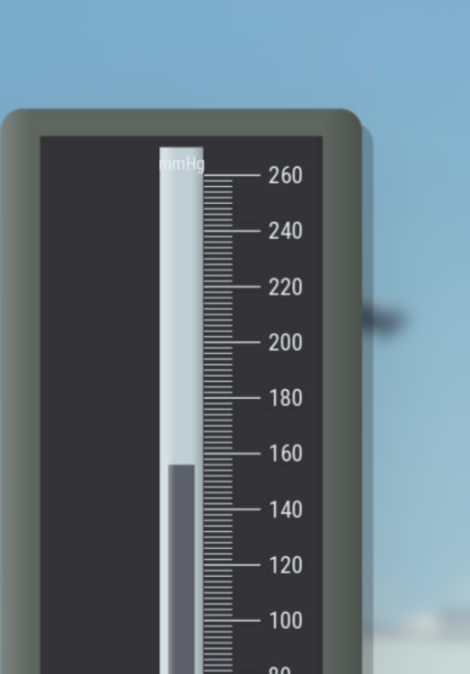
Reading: mmHg 156
